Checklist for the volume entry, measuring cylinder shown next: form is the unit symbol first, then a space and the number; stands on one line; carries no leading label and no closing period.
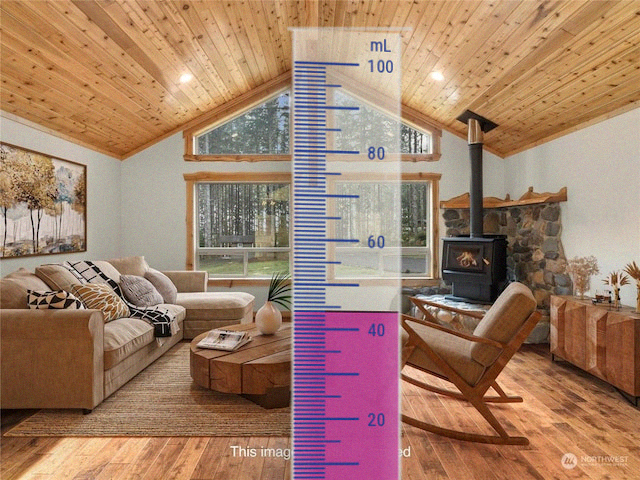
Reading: mL 44
